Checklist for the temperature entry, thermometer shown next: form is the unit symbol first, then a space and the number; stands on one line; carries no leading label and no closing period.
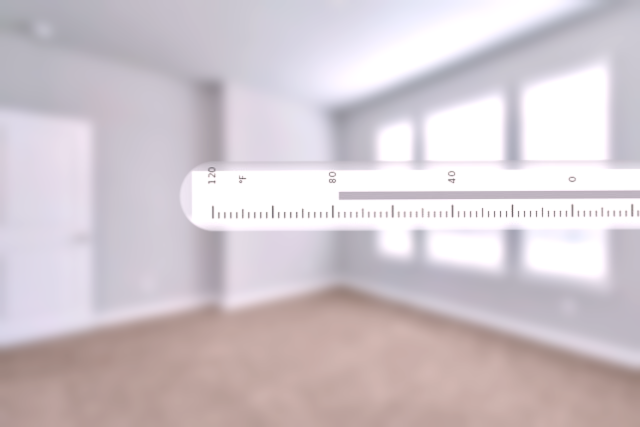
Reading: °F 78
